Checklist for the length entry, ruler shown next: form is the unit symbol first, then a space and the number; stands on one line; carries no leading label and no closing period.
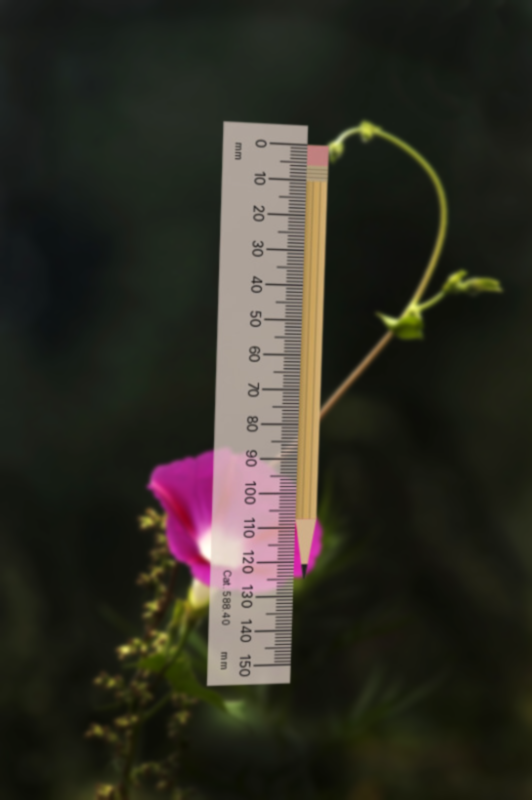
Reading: mm 125
